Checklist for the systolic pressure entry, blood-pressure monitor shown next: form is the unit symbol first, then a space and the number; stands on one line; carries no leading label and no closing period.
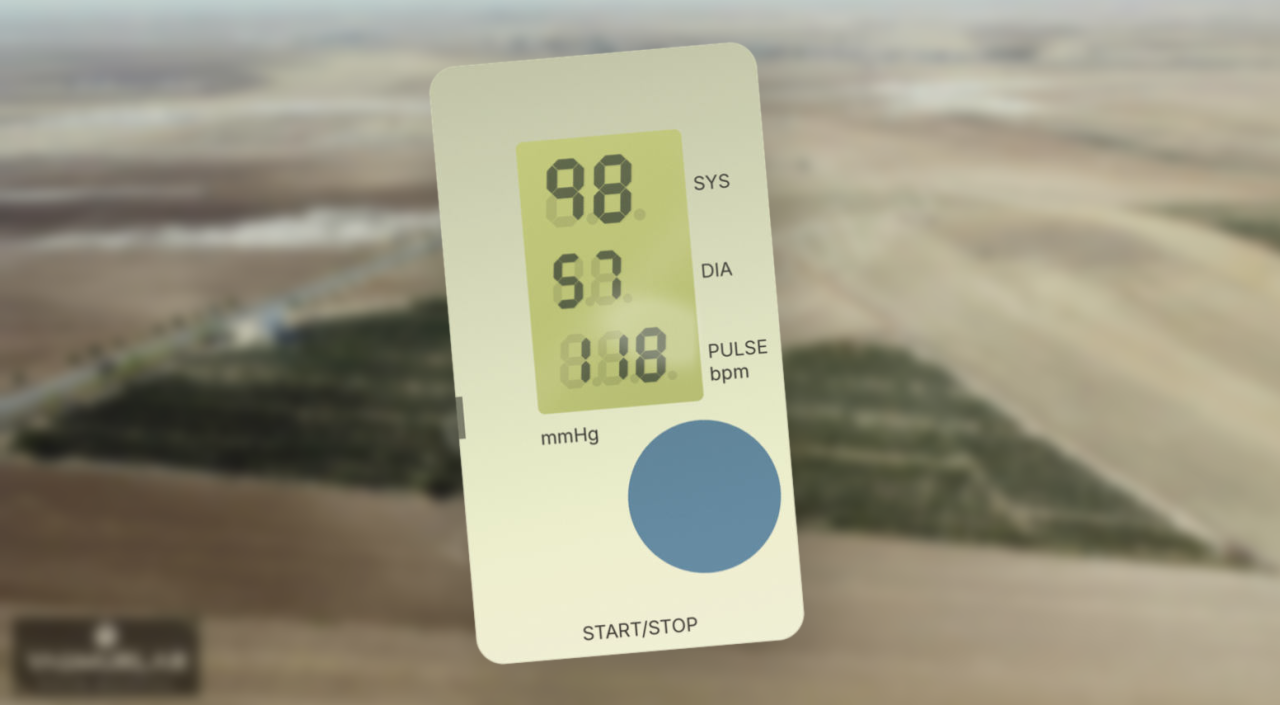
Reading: mmHg 98
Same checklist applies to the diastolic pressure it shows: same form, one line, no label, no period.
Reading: mmHg 57
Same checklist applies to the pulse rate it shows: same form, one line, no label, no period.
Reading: bpm 118
